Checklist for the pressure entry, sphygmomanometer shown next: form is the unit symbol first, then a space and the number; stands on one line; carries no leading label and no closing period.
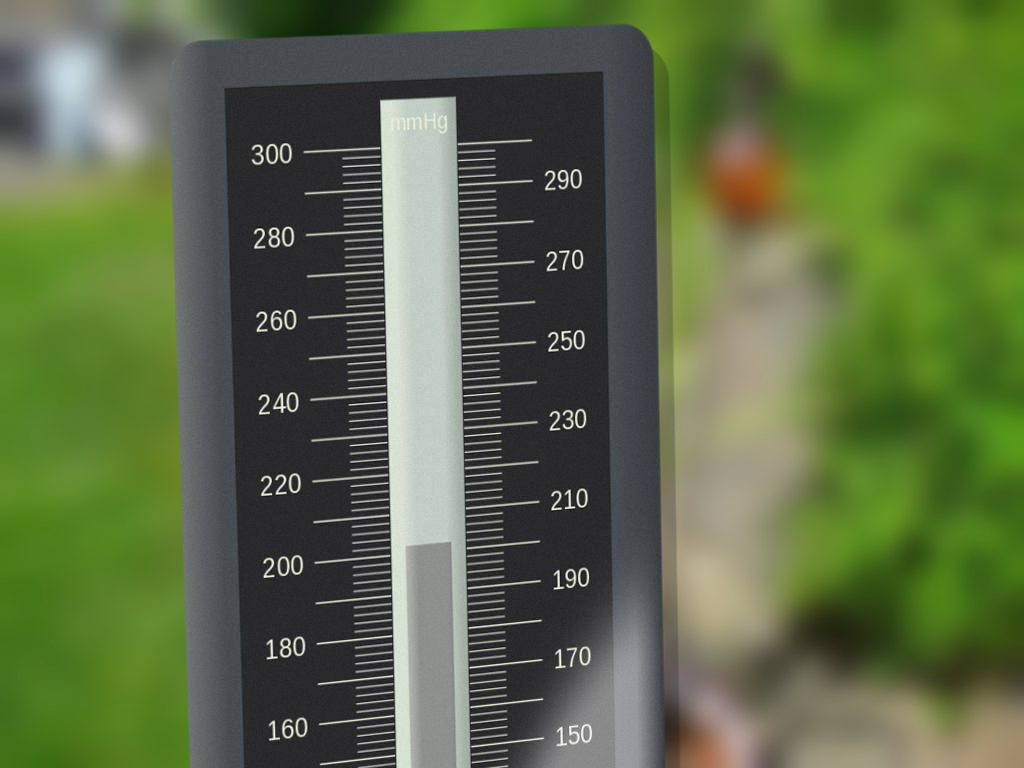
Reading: mmHg 202
